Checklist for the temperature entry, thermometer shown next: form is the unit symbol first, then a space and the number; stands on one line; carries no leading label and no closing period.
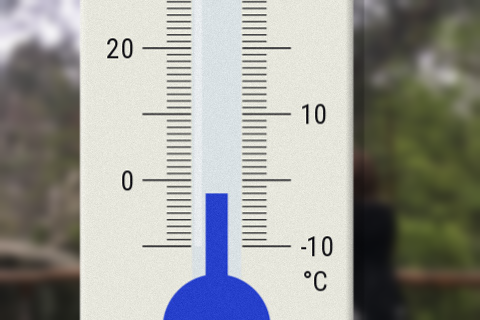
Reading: °C -2
